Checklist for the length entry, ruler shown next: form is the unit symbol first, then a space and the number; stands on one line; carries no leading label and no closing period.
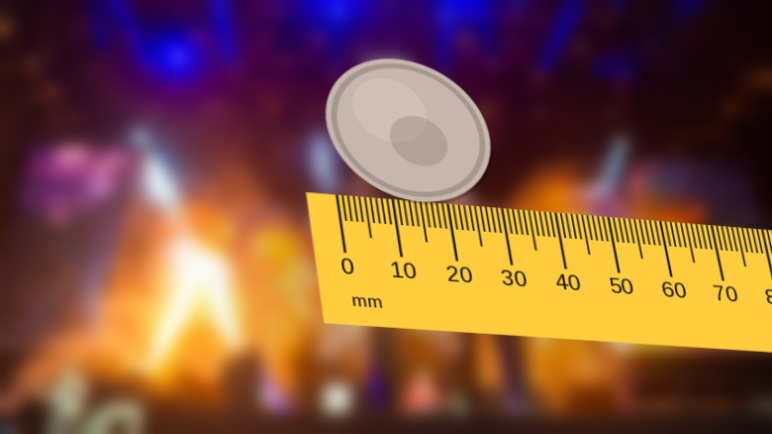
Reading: mm 30
